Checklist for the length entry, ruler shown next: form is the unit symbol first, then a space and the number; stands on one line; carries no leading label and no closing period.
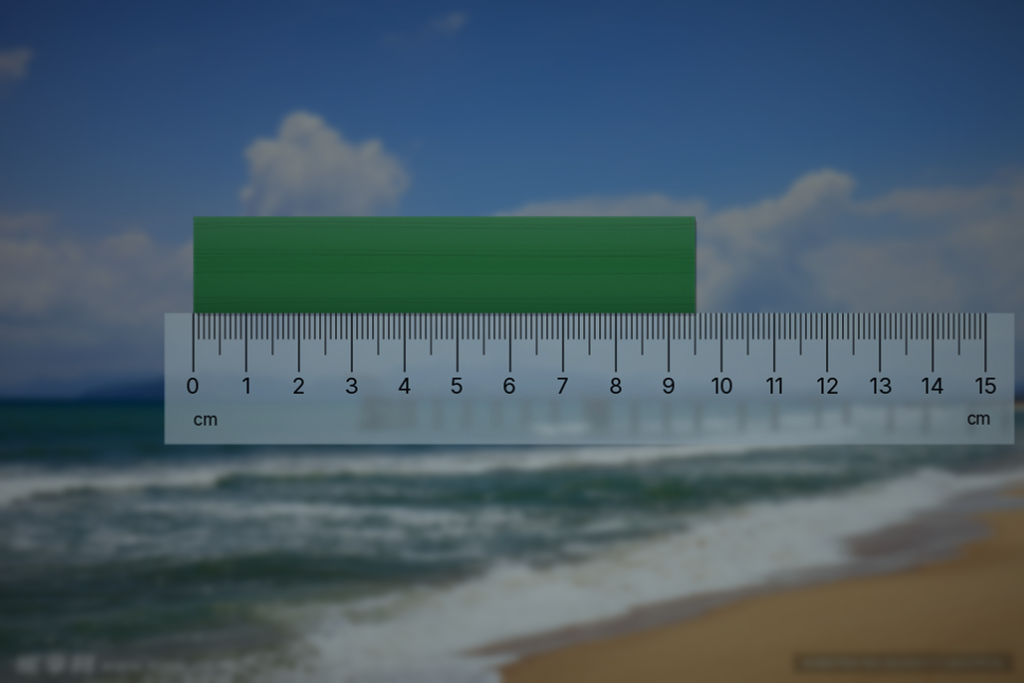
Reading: cm 9.5
